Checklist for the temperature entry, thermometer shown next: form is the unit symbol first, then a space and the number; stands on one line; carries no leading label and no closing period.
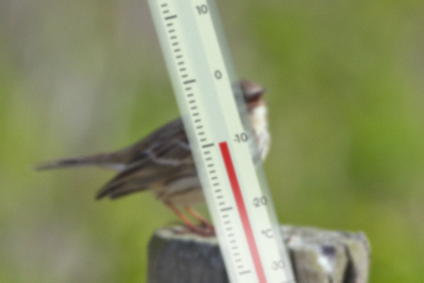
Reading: °C -10
